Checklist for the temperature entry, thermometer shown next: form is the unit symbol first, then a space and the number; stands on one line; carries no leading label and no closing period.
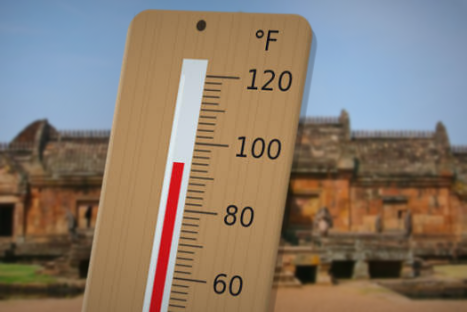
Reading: °F 94
